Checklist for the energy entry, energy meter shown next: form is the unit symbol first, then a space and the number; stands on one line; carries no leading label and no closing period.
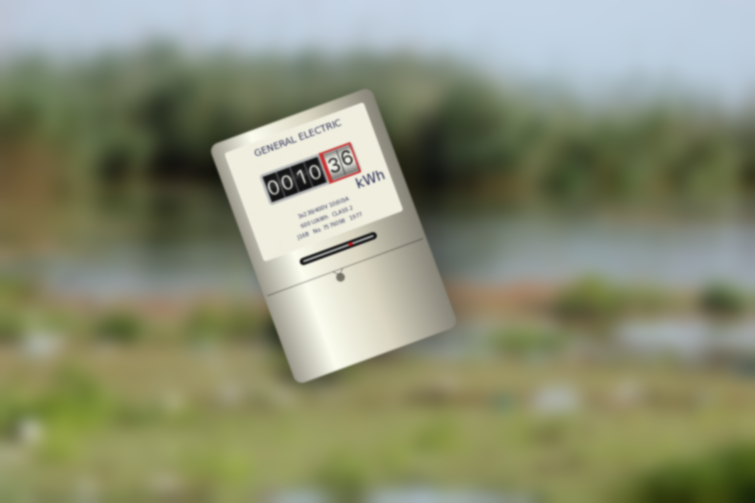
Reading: kWh 10.36
